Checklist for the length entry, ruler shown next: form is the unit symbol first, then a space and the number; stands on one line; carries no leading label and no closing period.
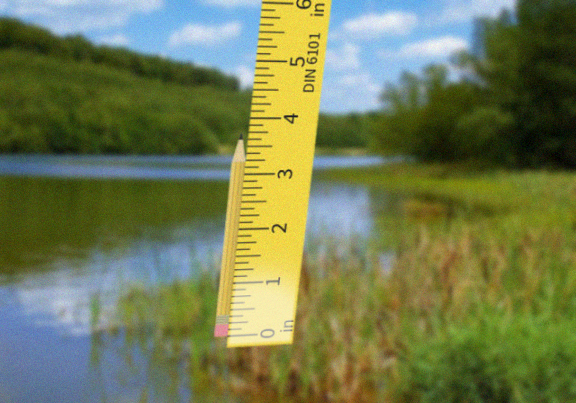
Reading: in 3.75
